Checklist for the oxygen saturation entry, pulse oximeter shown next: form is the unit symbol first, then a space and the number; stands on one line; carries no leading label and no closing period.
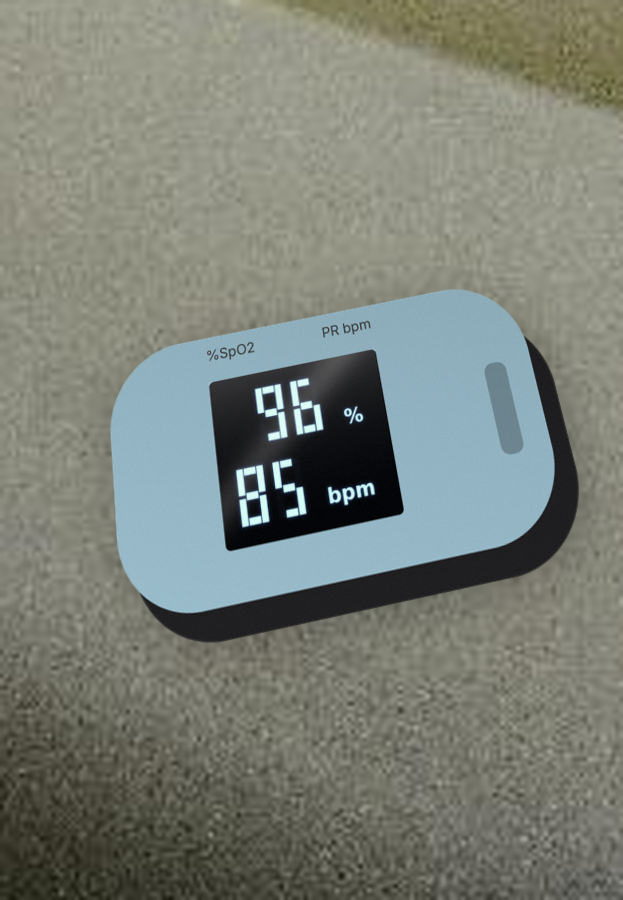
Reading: % 96
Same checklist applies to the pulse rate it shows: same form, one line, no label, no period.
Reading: bpm 85
